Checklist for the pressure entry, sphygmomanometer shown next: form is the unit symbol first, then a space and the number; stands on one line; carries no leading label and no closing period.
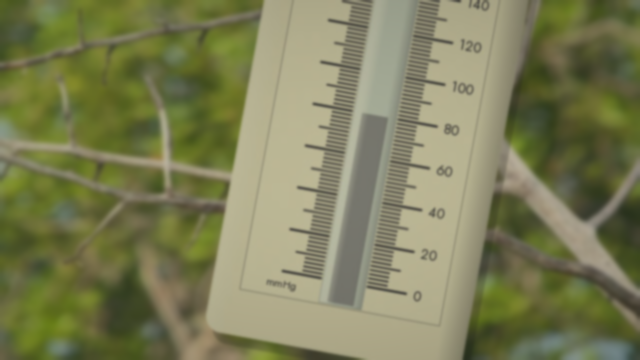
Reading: mmHg 80
